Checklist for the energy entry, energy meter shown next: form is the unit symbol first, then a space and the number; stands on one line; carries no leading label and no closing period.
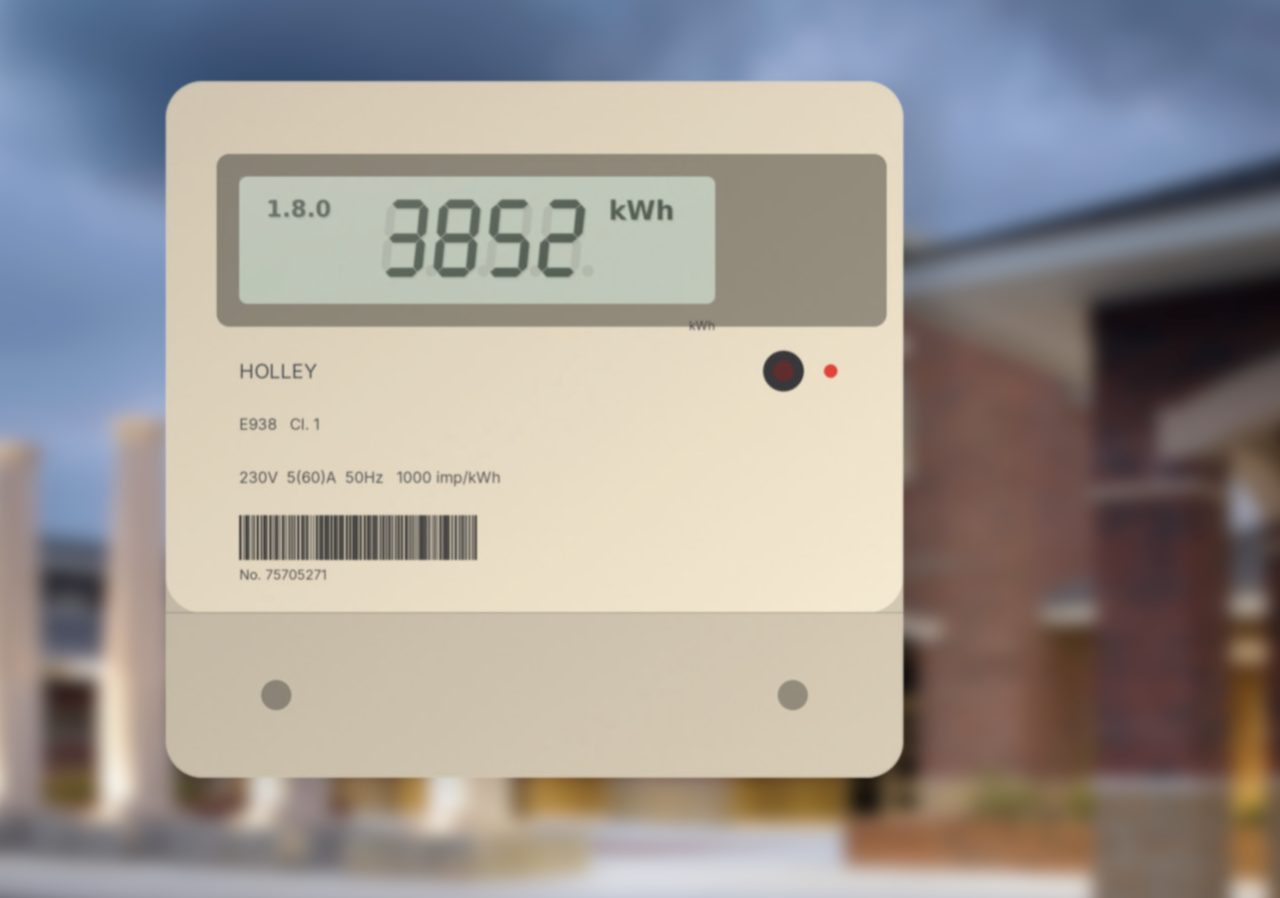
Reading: kWh 3852
